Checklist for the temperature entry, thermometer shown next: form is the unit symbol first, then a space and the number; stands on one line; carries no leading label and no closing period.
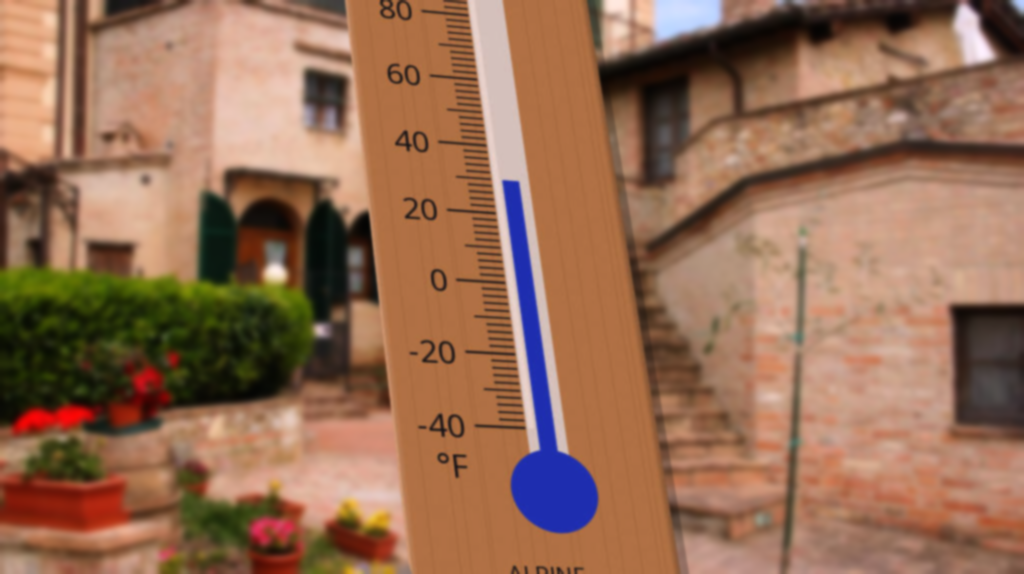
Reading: °F 30
